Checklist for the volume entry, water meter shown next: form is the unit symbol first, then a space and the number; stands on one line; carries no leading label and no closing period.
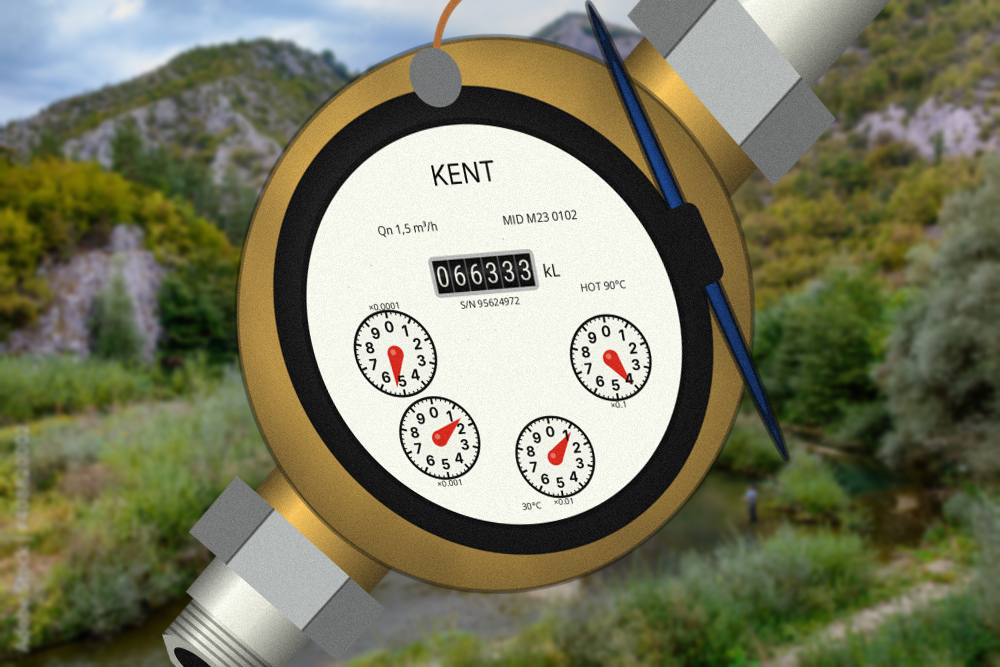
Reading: kL 66333.4115
